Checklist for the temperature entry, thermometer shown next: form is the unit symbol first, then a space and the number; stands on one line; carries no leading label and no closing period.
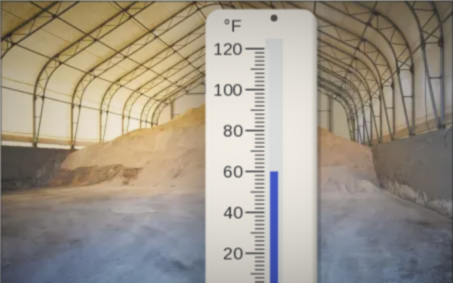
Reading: °F 60
